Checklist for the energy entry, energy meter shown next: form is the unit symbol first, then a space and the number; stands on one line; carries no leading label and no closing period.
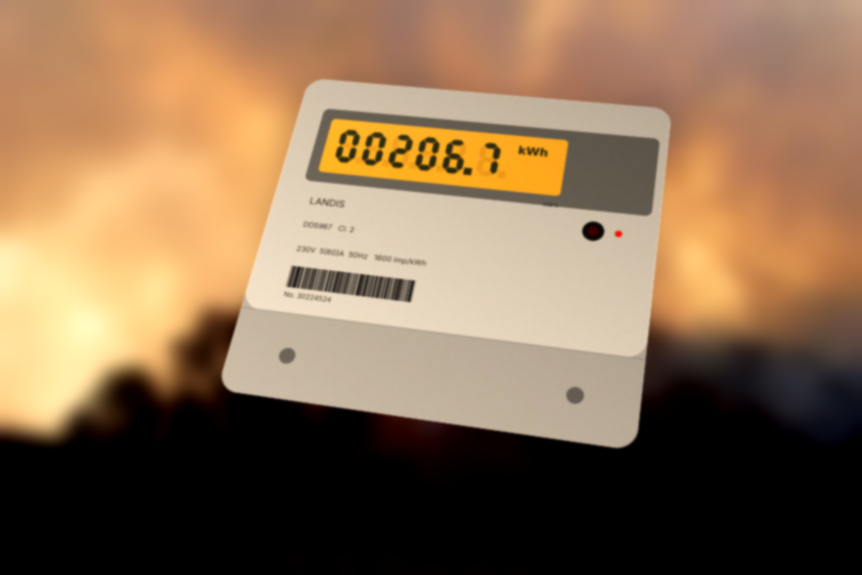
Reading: kWh 206.7
